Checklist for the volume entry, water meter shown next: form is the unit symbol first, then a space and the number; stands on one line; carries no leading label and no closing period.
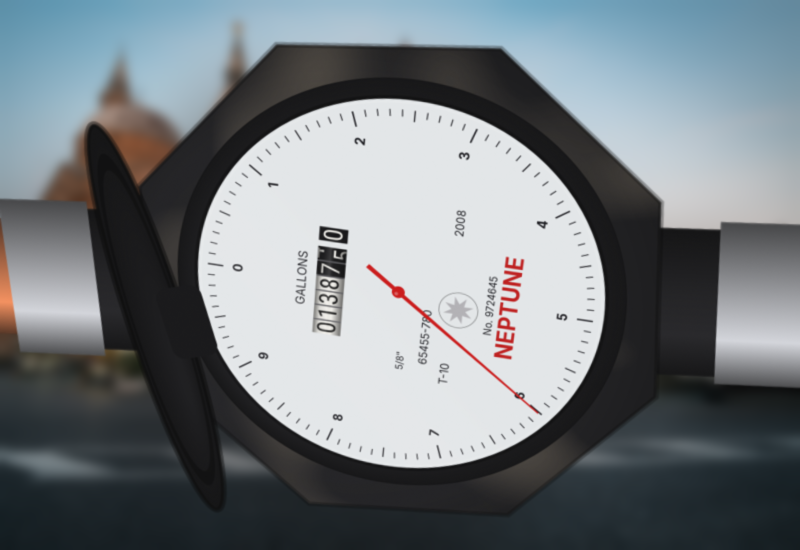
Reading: gal 138746.0
